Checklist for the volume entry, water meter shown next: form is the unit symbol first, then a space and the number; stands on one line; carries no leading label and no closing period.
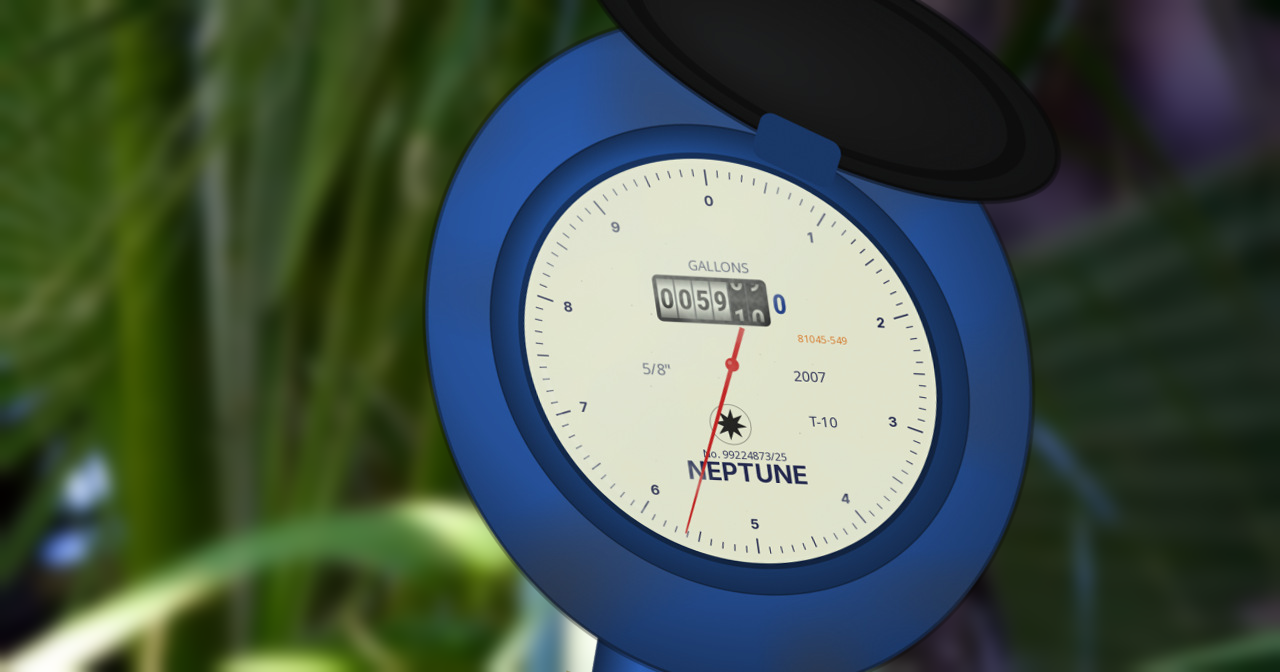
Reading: gal 59095.6
